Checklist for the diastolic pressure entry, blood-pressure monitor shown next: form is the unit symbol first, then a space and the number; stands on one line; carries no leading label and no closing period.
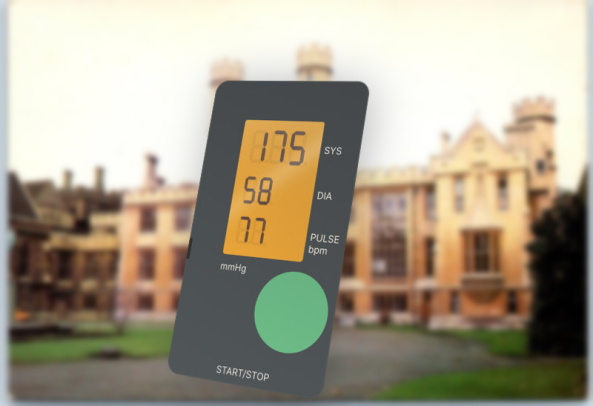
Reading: mmHg 58
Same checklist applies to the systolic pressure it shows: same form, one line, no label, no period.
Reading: mmHg 175
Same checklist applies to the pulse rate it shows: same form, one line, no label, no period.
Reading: bpm 77
